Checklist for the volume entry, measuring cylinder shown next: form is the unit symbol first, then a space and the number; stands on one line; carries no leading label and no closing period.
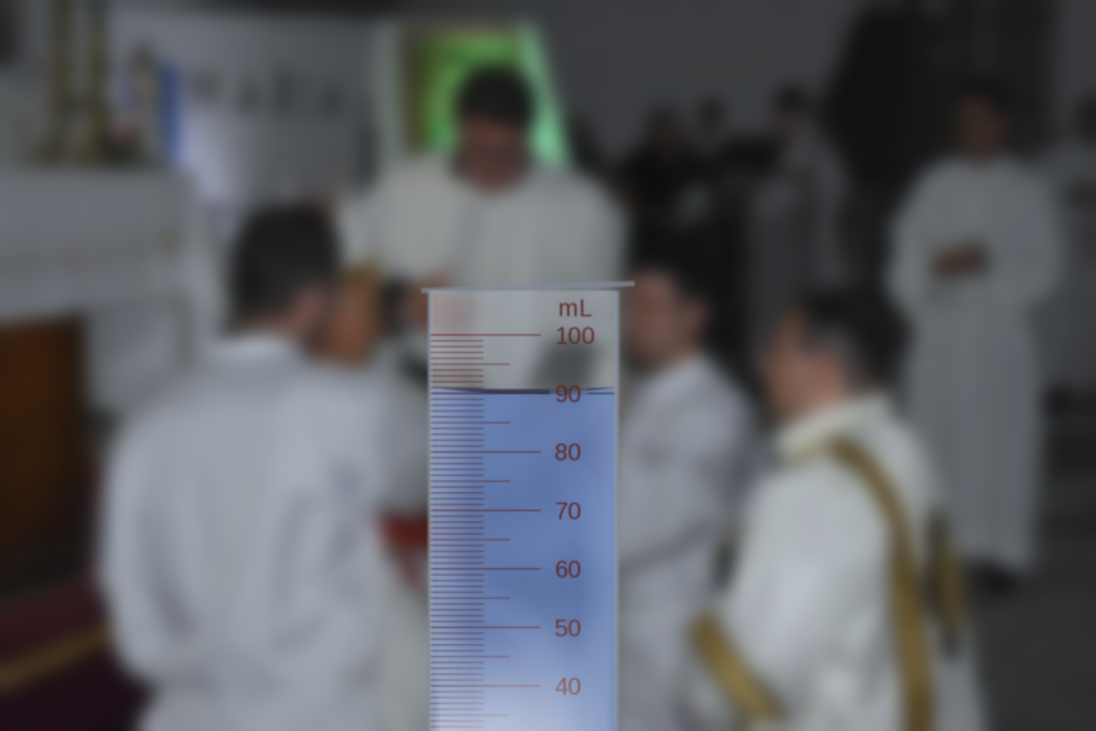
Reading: mL 90
